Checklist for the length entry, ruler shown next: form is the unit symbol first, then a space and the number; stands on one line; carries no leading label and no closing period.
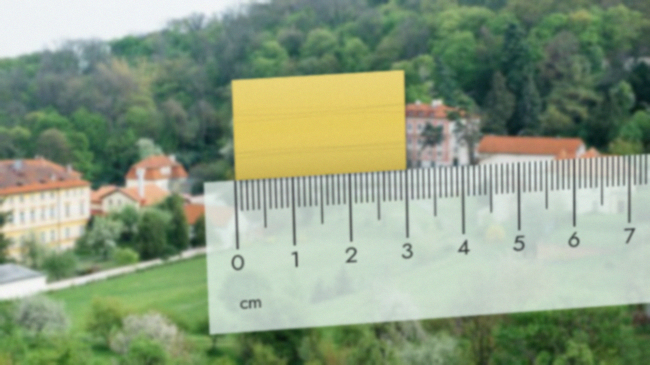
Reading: cm 3
